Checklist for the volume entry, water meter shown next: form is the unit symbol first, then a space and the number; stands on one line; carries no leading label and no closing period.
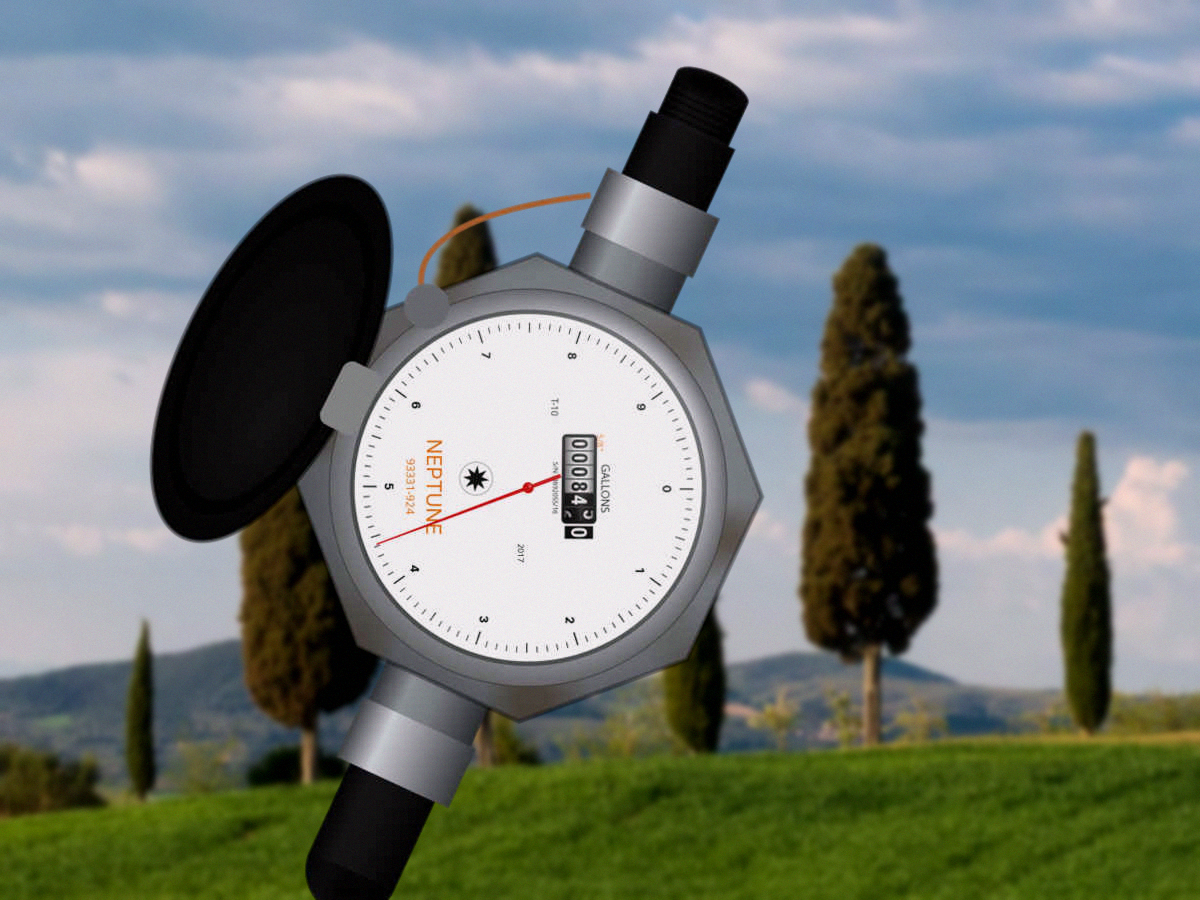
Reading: gal 8454.4
